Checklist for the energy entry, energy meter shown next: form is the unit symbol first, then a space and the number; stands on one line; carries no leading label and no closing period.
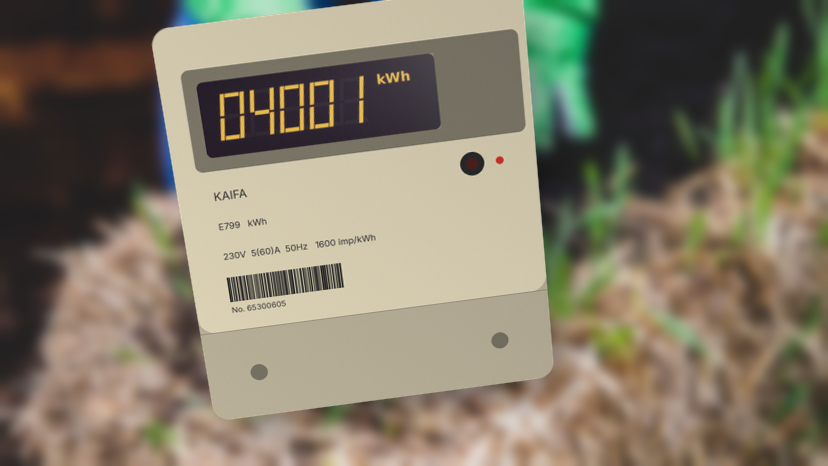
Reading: kWh 4001
